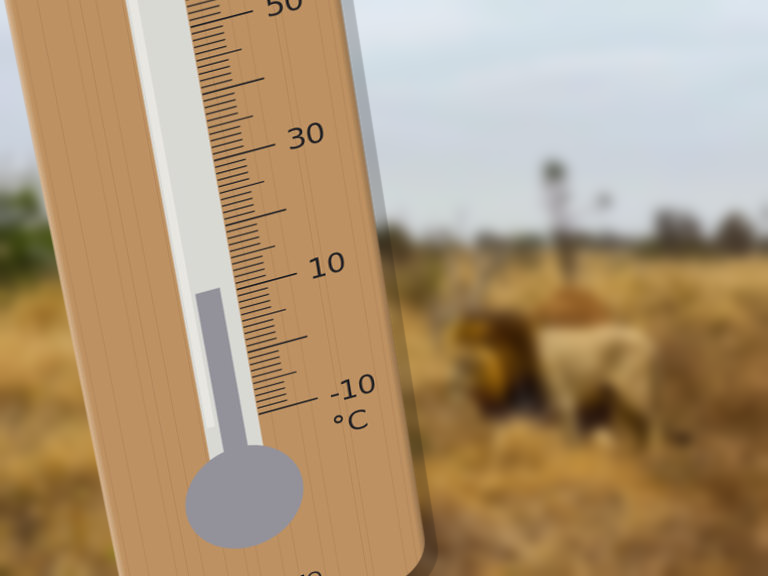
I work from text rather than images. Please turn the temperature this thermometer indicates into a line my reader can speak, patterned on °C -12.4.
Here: °C 11
